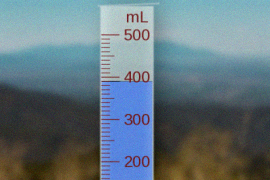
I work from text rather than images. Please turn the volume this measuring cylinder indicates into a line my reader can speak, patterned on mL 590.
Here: mL 390
